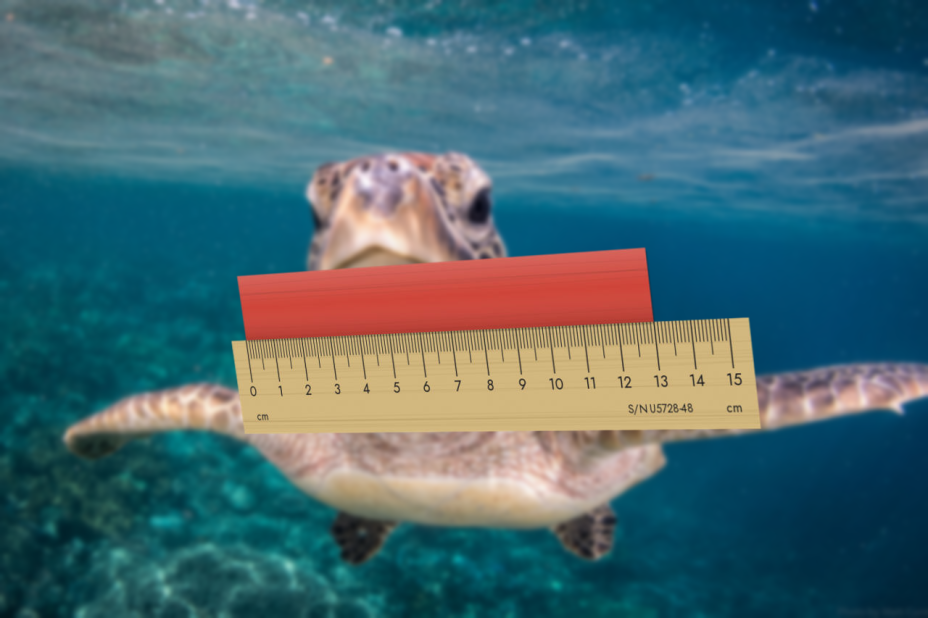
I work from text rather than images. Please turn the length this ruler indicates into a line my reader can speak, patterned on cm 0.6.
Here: cm 13
